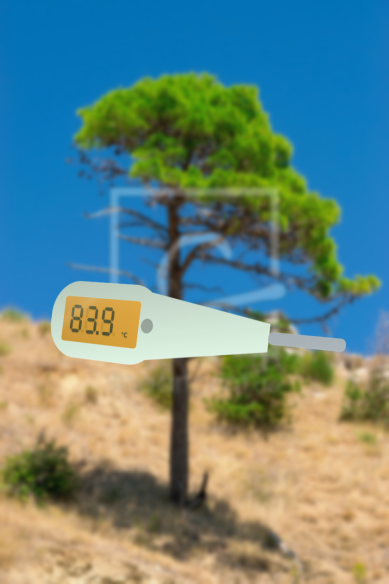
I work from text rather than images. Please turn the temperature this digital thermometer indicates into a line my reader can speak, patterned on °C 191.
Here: °C 83.9
